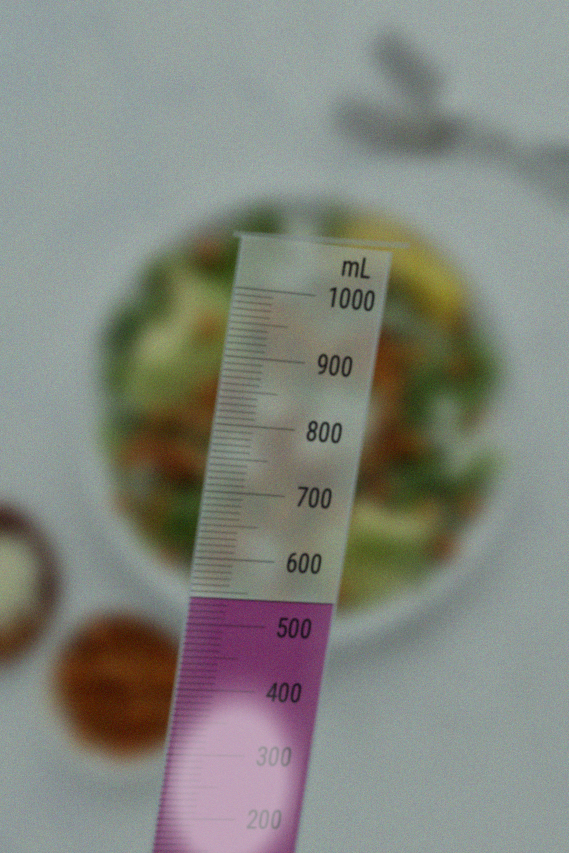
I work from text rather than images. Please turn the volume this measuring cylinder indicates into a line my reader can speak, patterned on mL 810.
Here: mL 540
